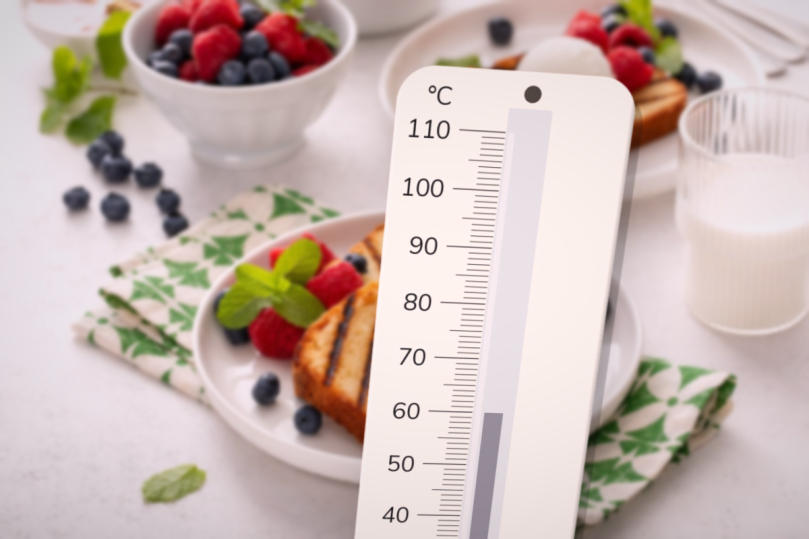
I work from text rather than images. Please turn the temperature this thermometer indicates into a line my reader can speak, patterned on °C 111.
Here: °C 60
